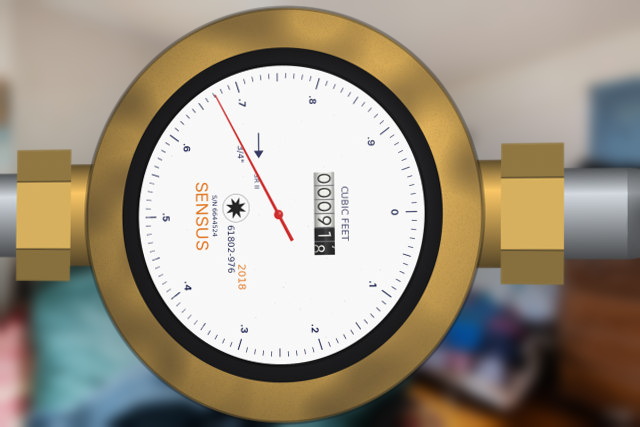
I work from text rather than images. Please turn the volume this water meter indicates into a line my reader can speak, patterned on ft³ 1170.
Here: ft³ 917.67
